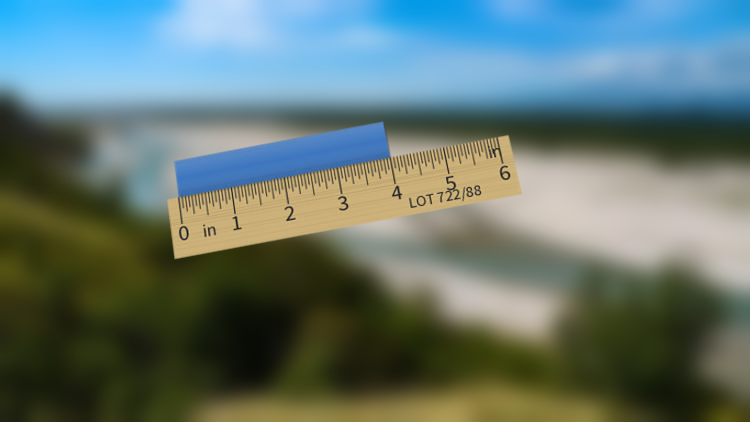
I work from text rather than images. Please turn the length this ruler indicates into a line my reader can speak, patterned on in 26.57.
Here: in 4
